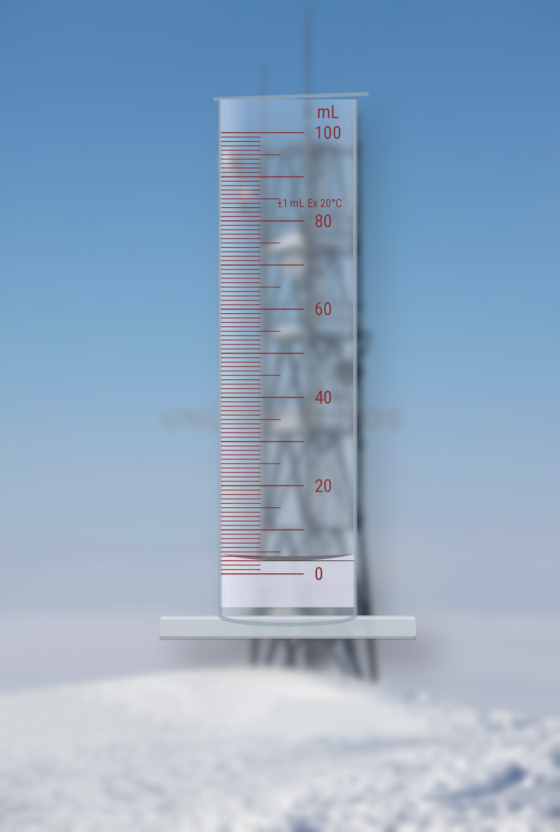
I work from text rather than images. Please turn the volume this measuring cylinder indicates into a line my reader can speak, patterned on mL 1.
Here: mL 3
